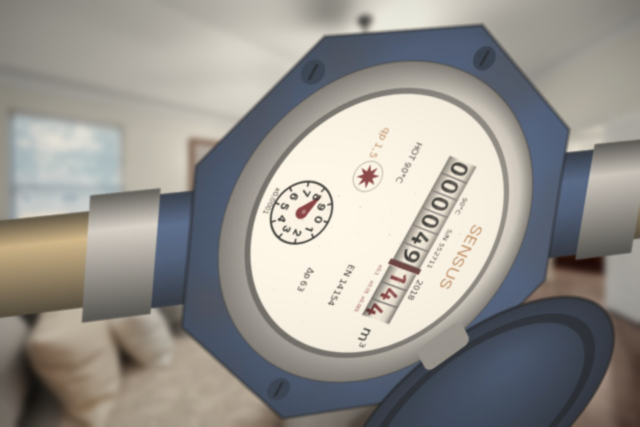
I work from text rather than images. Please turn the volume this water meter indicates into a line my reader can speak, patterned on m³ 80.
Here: m³ 49.1438
